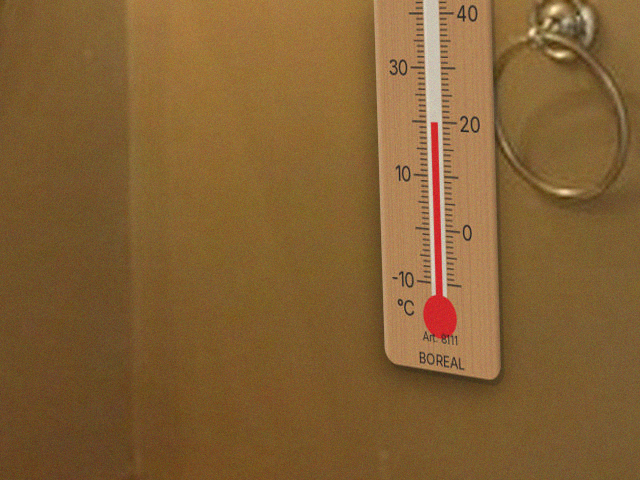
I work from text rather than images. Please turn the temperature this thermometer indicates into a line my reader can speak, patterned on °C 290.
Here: °C 20
